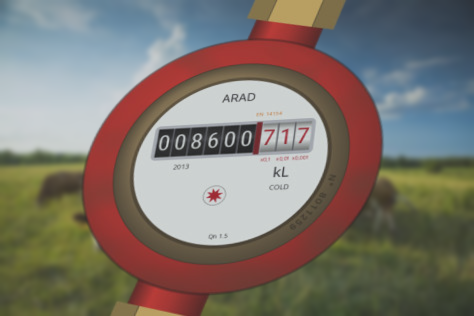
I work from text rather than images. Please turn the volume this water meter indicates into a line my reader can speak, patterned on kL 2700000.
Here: kL 8600.717
